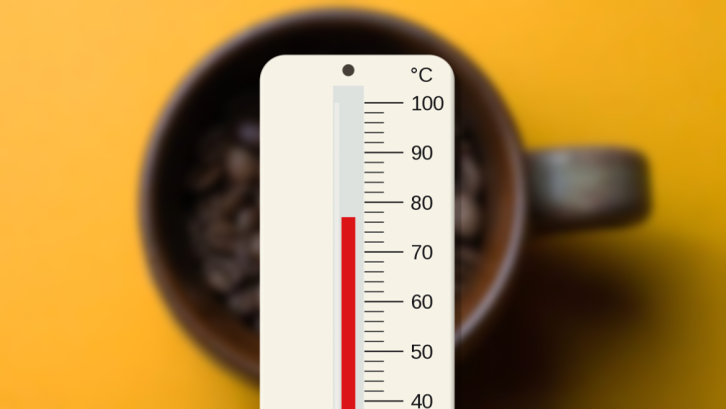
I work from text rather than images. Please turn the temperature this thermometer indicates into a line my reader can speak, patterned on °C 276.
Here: °C 77
